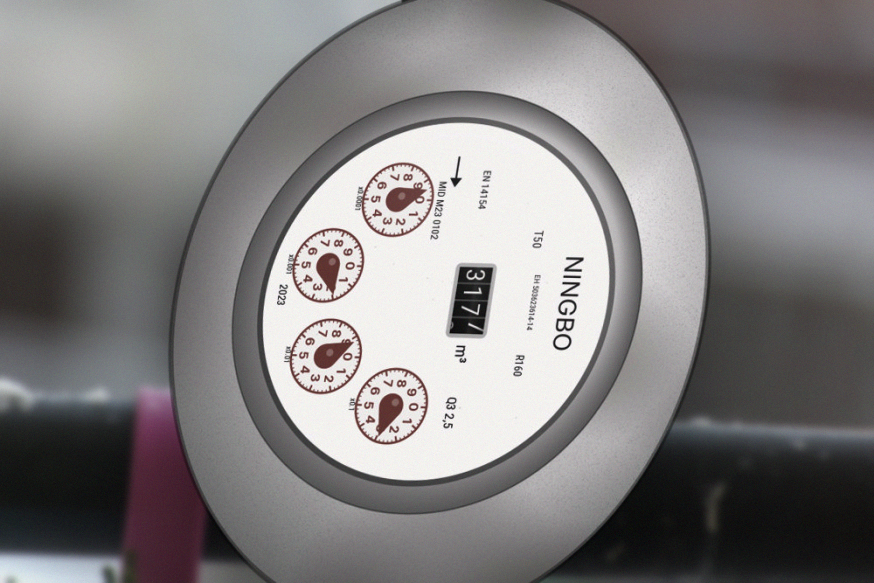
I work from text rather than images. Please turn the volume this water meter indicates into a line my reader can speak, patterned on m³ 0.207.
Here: m³ 3177.2919
